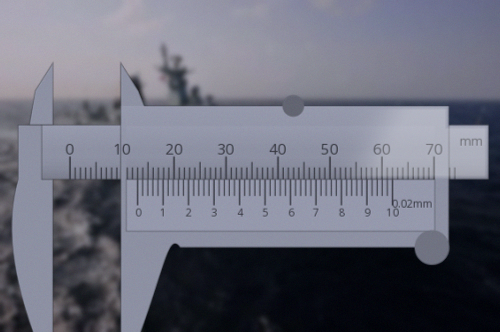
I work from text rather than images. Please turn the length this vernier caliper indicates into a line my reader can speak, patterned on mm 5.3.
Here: mm 13.0
